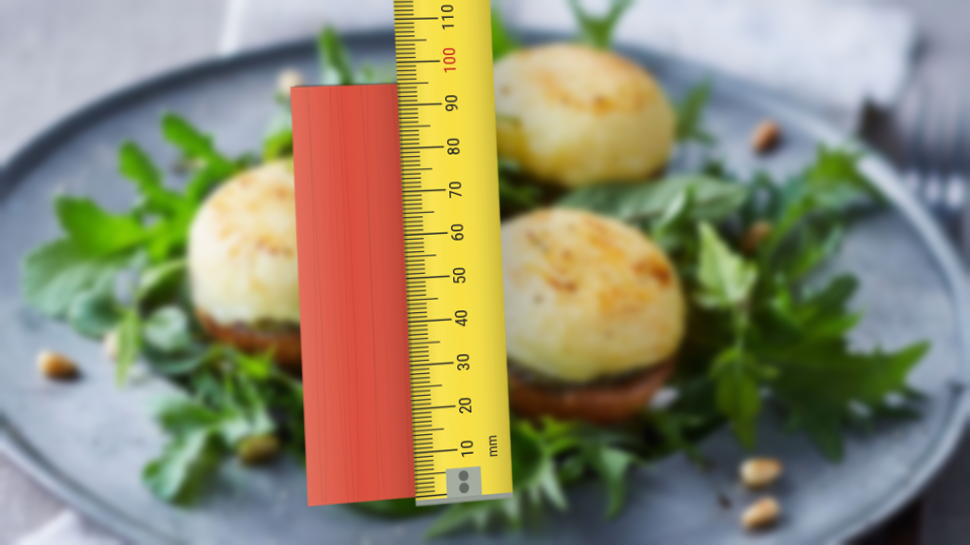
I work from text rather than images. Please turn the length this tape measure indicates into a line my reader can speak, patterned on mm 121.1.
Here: mm 95
